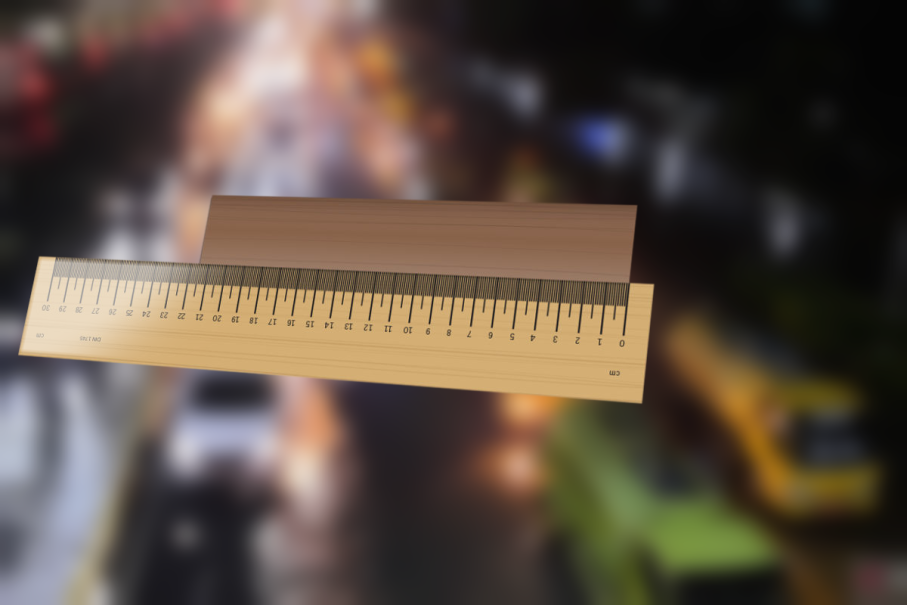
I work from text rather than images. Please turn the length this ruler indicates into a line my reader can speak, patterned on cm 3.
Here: cm 21.5
